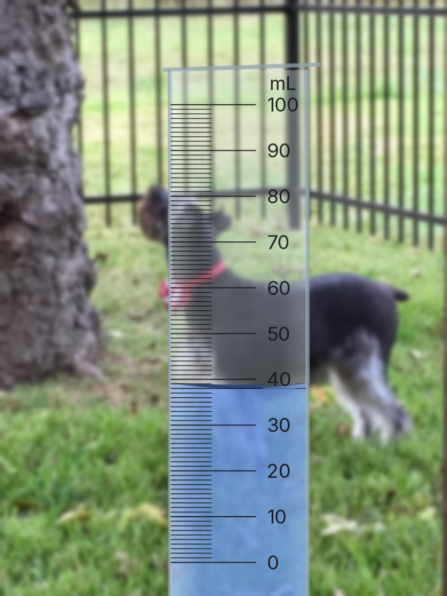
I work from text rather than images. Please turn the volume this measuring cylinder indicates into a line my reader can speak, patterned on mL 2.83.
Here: mL 38
